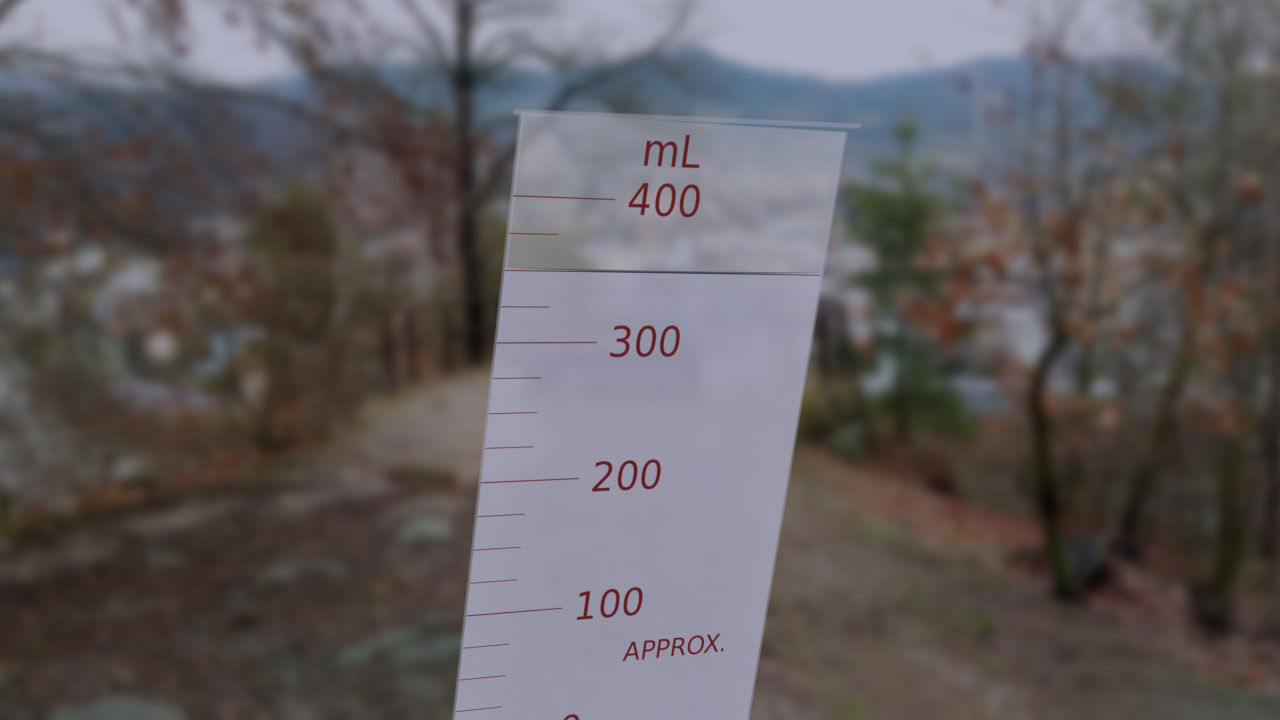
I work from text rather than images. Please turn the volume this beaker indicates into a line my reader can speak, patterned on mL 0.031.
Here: mL 350
